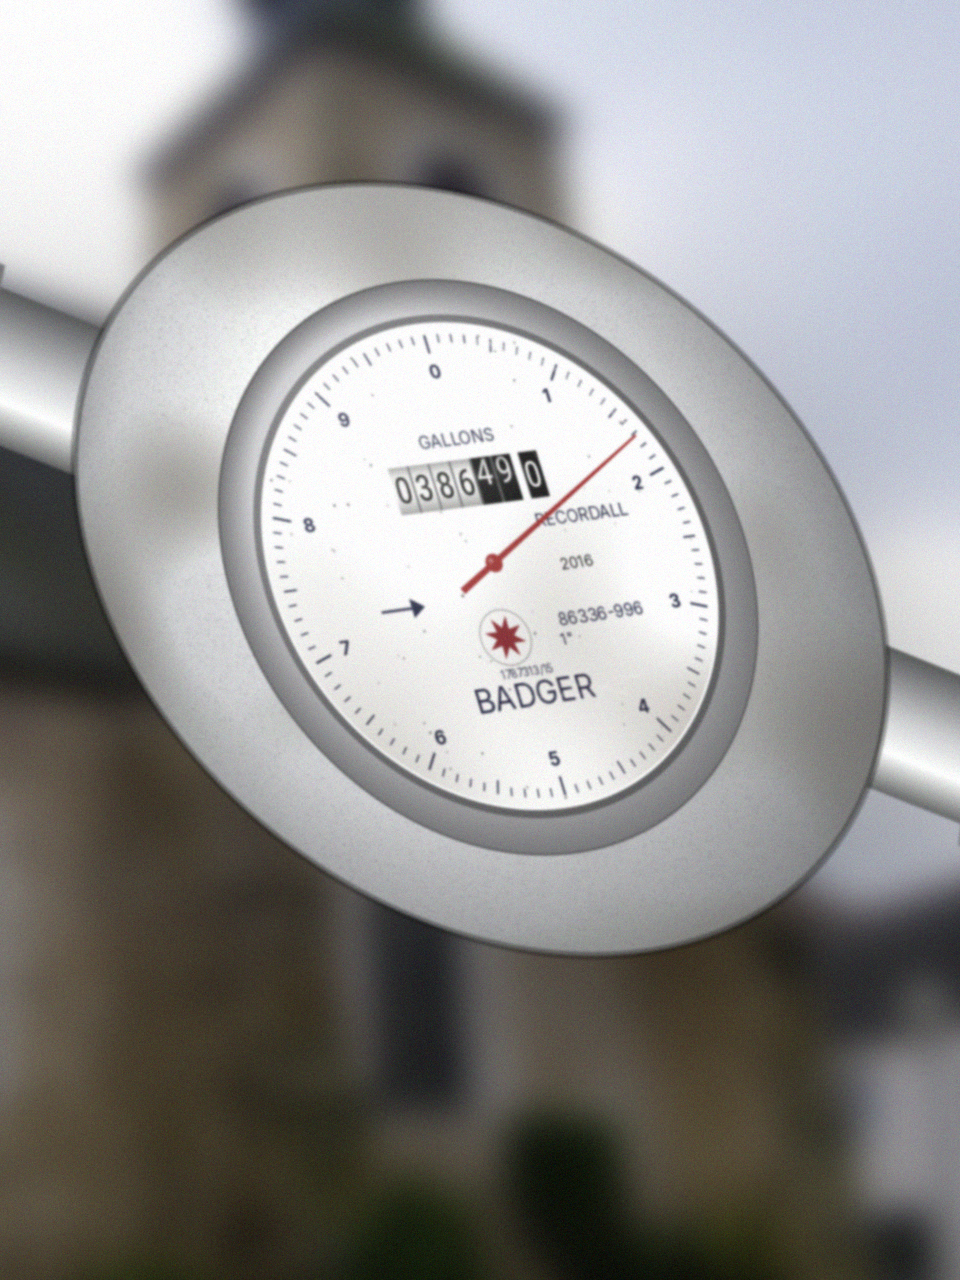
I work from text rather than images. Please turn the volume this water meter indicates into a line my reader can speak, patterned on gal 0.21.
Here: gal 386491.7
